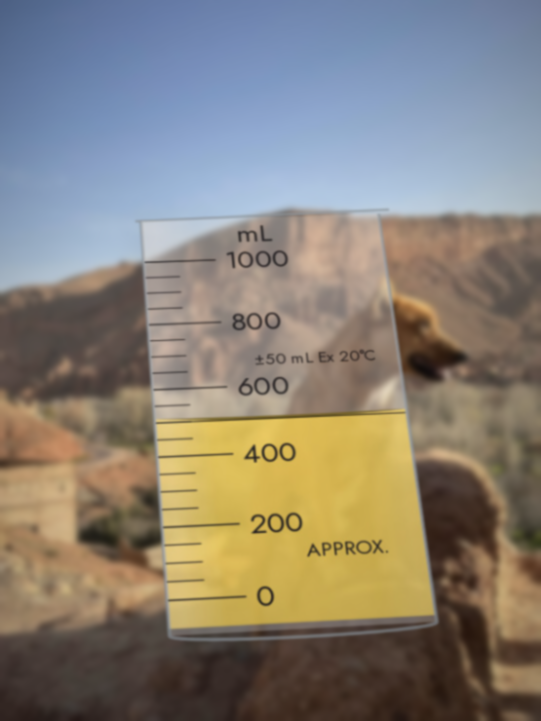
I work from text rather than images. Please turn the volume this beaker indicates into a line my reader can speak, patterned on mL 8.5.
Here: mL 500
